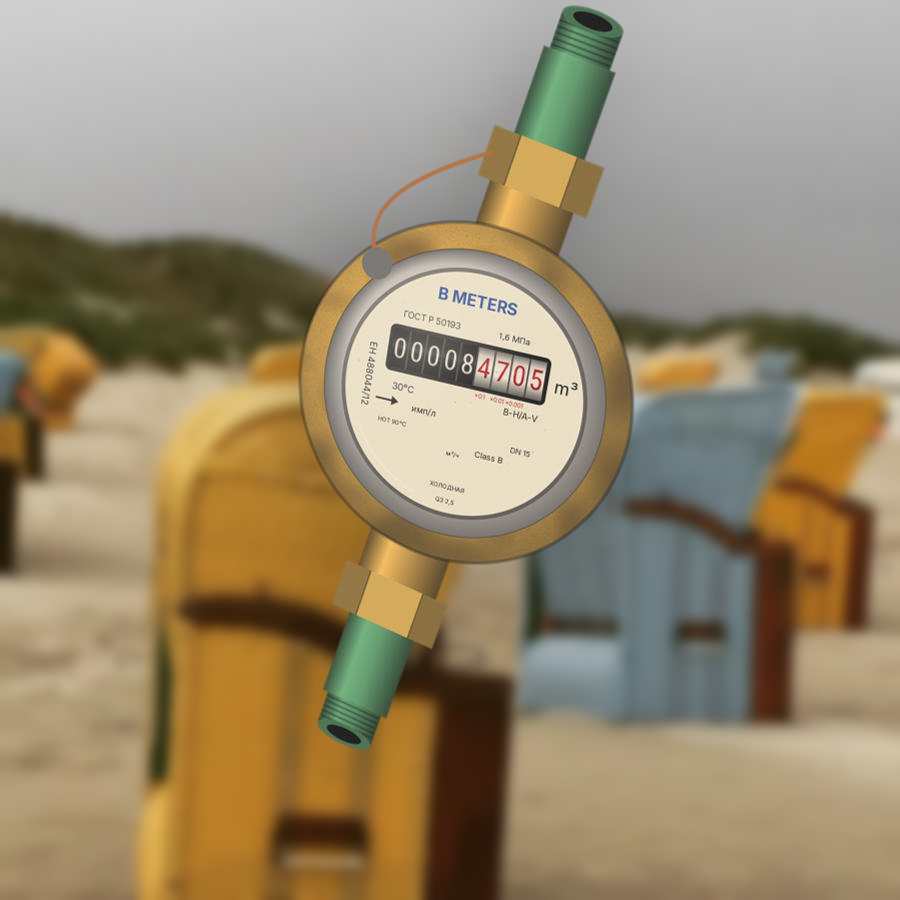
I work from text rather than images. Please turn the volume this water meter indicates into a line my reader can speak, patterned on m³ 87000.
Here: m³ 8.4705
